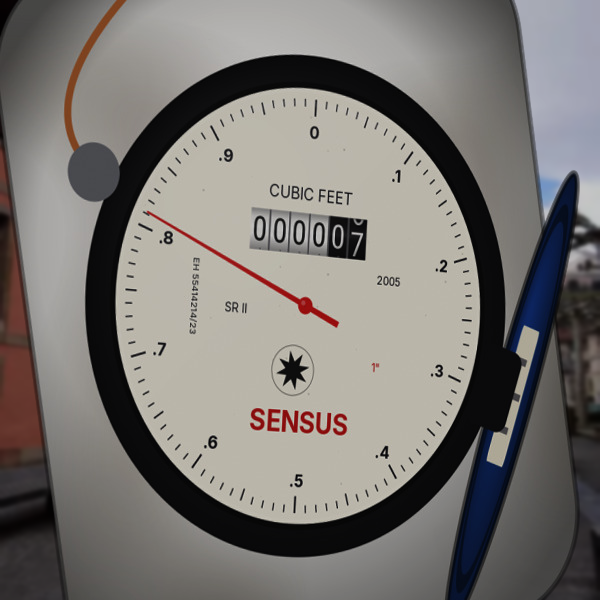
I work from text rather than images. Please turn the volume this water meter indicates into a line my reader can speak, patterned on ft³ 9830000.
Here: ft³ 6.81
